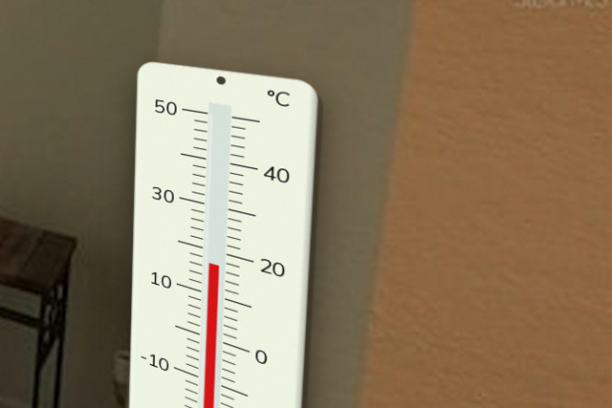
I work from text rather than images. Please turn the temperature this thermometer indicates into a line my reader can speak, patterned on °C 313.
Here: °C 17
